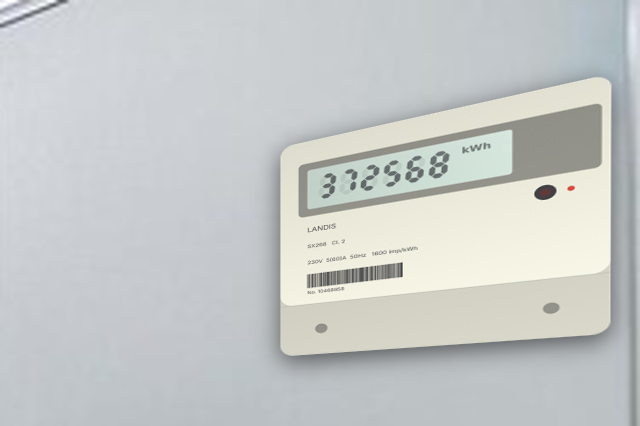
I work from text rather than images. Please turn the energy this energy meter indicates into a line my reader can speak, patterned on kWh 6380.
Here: kWh 372568
